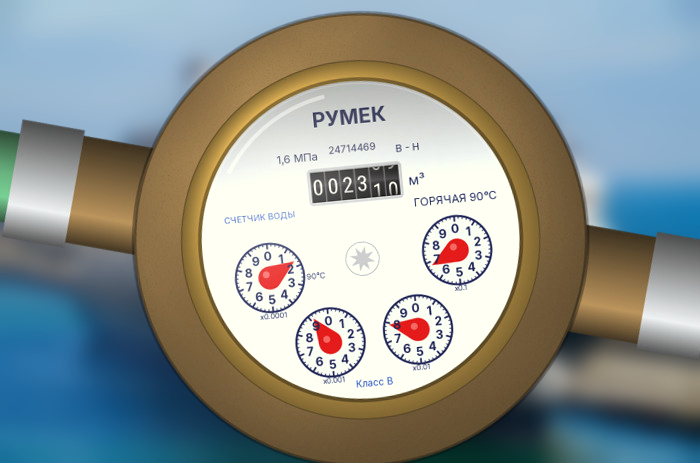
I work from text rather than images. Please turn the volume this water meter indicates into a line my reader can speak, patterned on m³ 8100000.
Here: m³ 2309.6791
